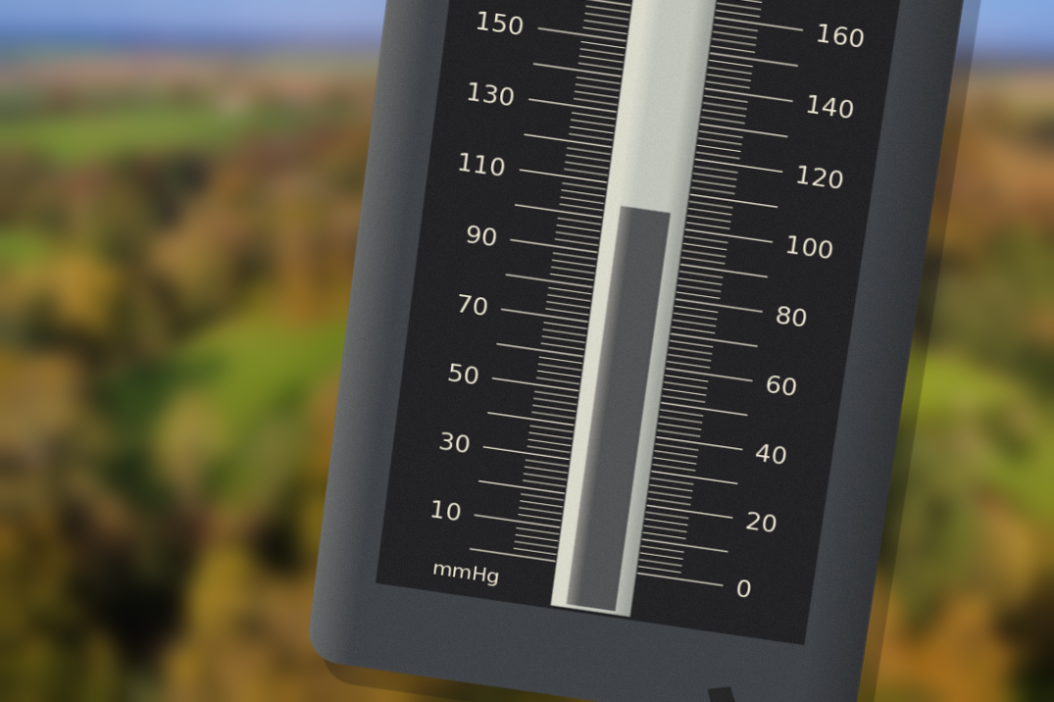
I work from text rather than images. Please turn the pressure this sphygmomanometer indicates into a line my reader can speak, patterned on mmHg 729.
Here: mmHg 104
